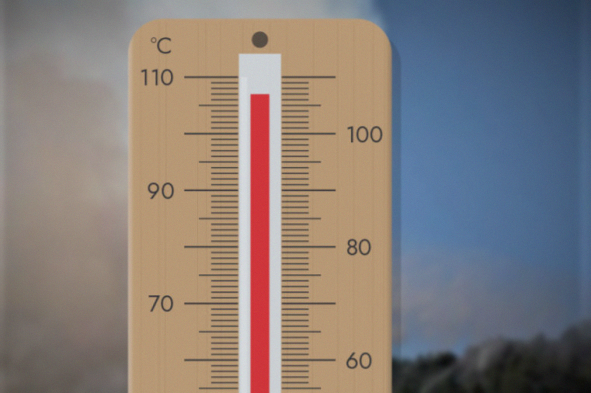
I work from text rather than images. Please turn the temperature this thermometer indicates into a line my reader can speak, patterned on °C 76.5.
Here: °C 107
